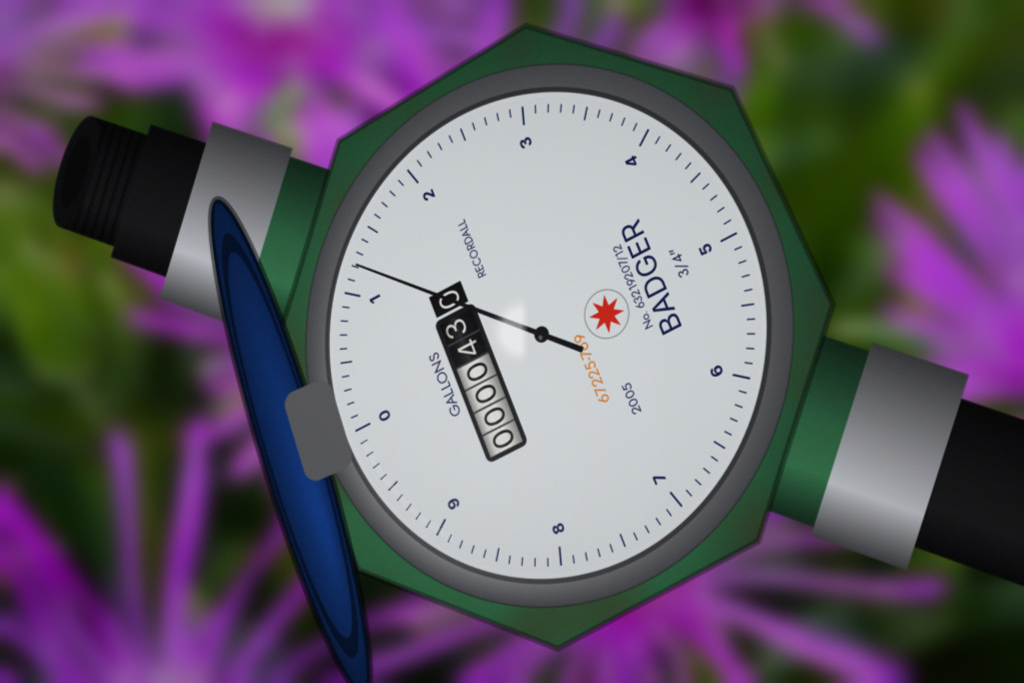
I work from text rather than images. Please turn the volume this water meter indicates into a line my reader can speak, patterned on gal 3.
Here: gal 431.2
